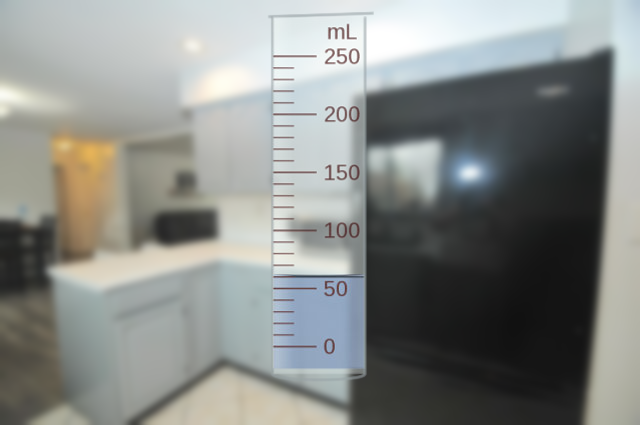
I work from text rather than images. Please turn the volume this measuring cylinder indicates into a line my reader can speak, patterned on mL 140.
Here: mL 60
